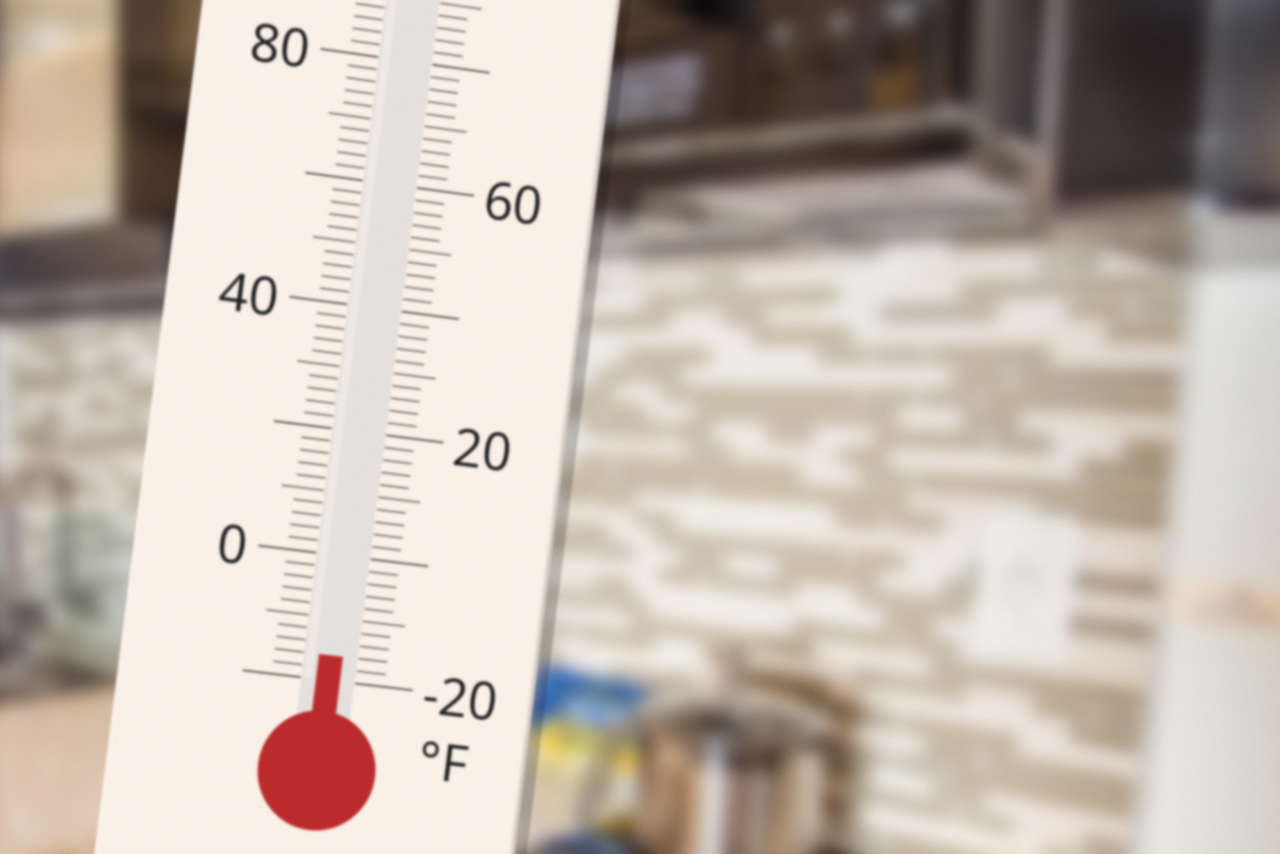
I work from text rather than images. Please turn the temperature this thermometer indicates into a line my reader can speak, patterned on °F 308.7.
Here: °F -16
